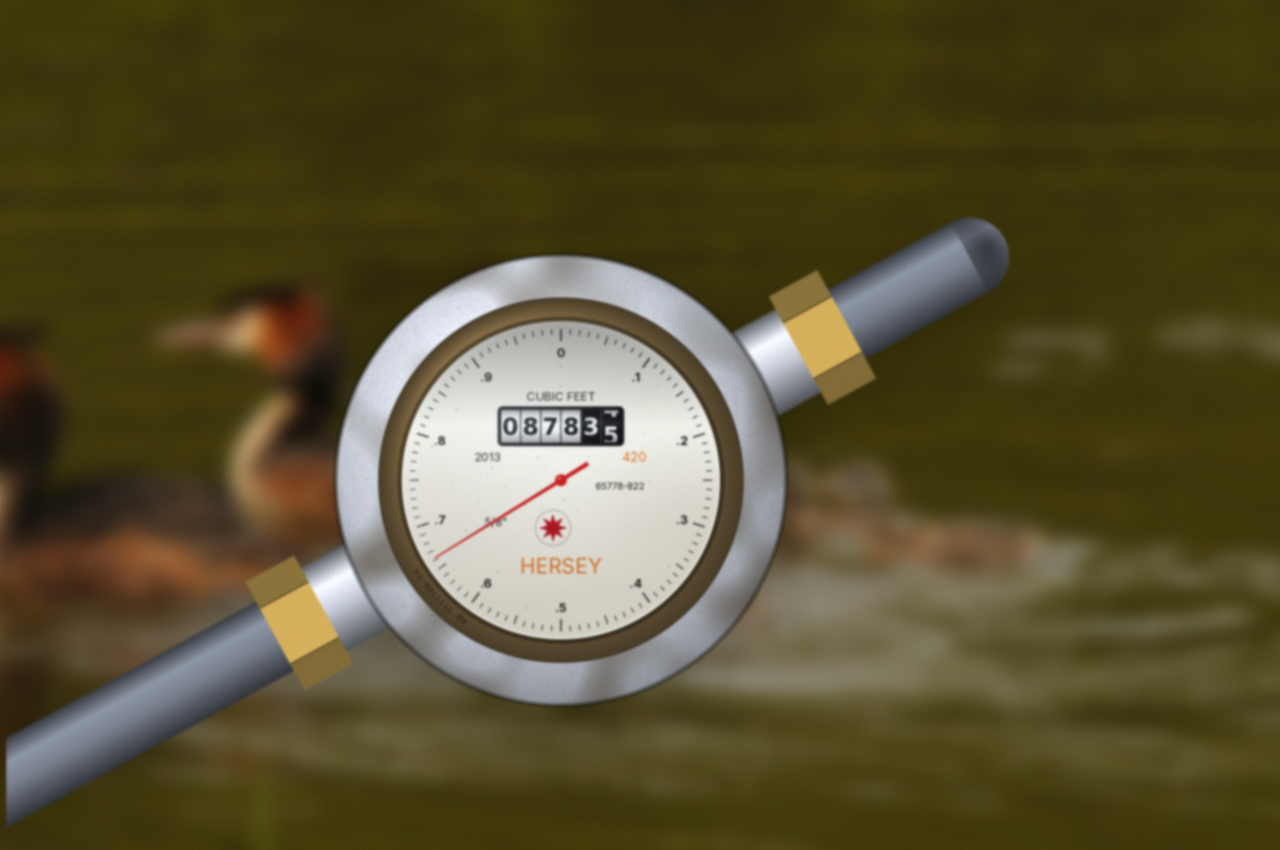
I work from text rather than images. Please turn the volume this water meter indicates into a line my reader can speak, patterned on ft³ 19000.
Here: ft³ 87834.66
